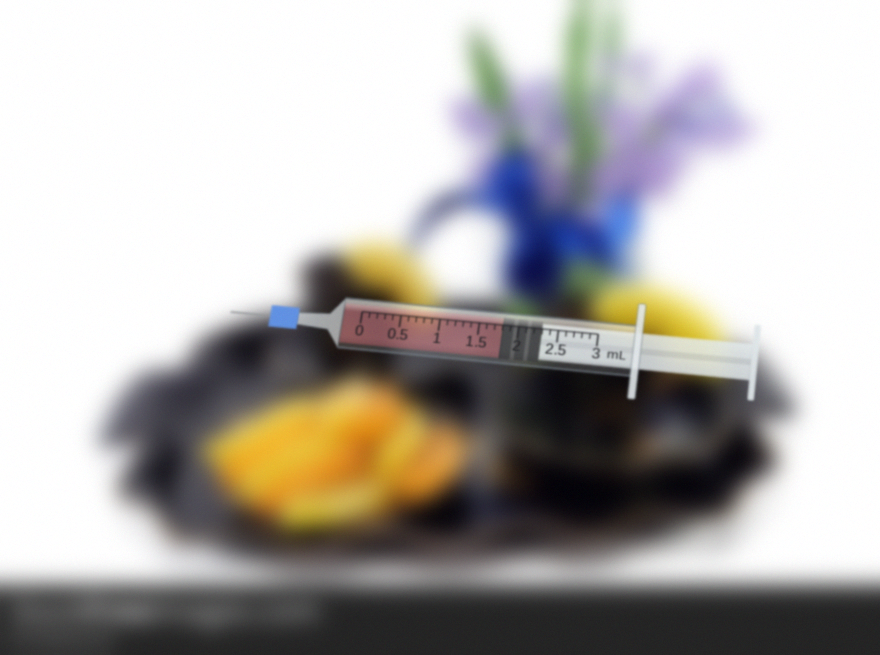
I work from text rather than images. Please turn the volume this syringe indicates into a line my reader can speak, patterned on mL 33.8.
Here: mL 1.8
